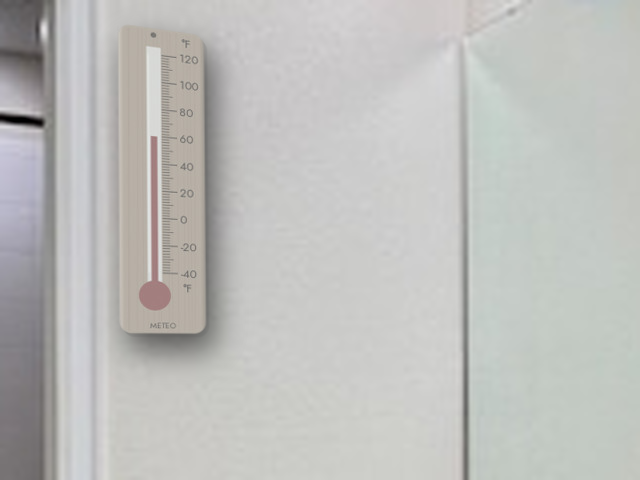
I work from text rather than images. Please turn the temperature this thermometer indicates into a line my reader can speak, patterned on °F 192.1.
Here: °F 60
